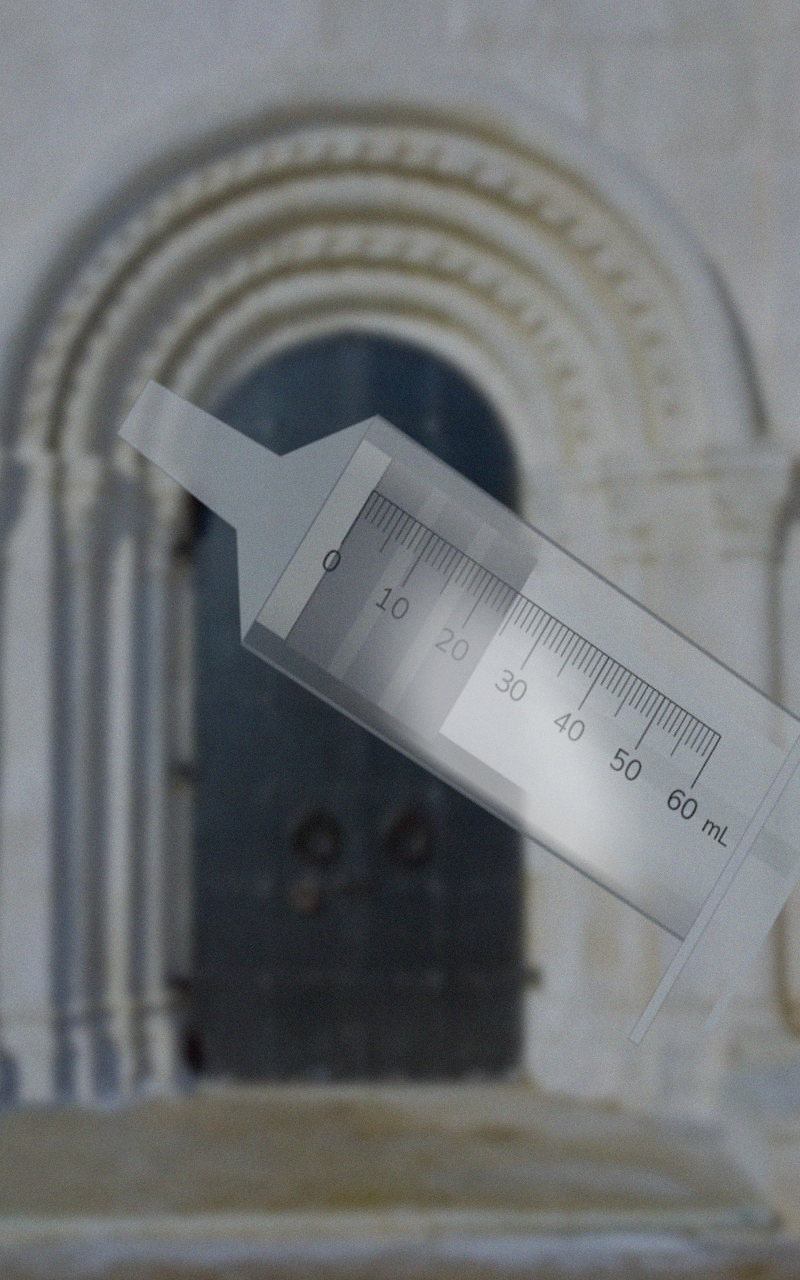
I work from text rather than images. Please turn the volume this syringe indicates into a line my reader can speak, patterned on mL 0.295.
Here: mL 0
